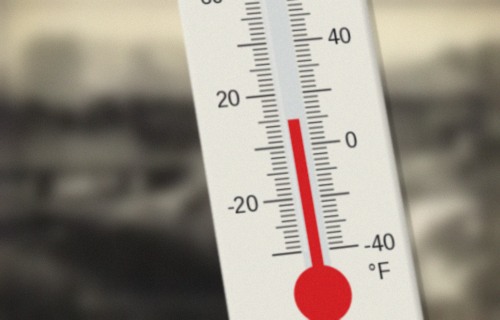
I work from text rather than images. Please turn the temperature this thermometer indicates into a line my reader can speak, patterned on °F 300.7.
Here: °F 10
